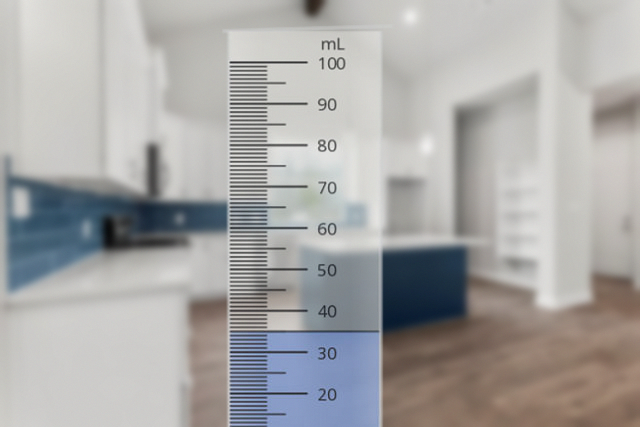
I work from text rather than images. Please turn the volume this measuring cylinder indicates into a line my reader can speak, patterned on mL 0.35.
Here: mL 35
